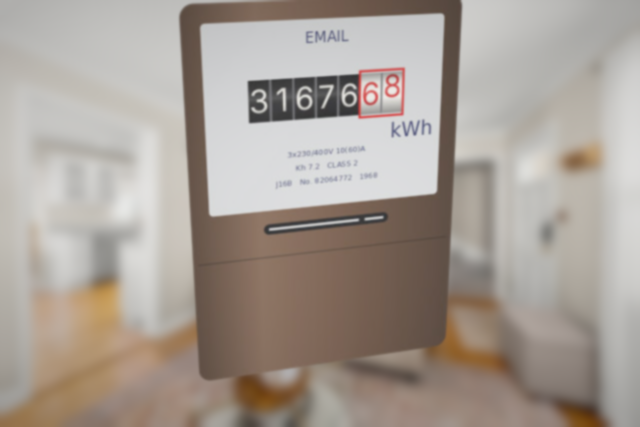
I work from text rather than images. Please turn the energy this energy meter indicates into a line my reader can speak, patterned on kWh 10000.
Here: kWh 31676.68
